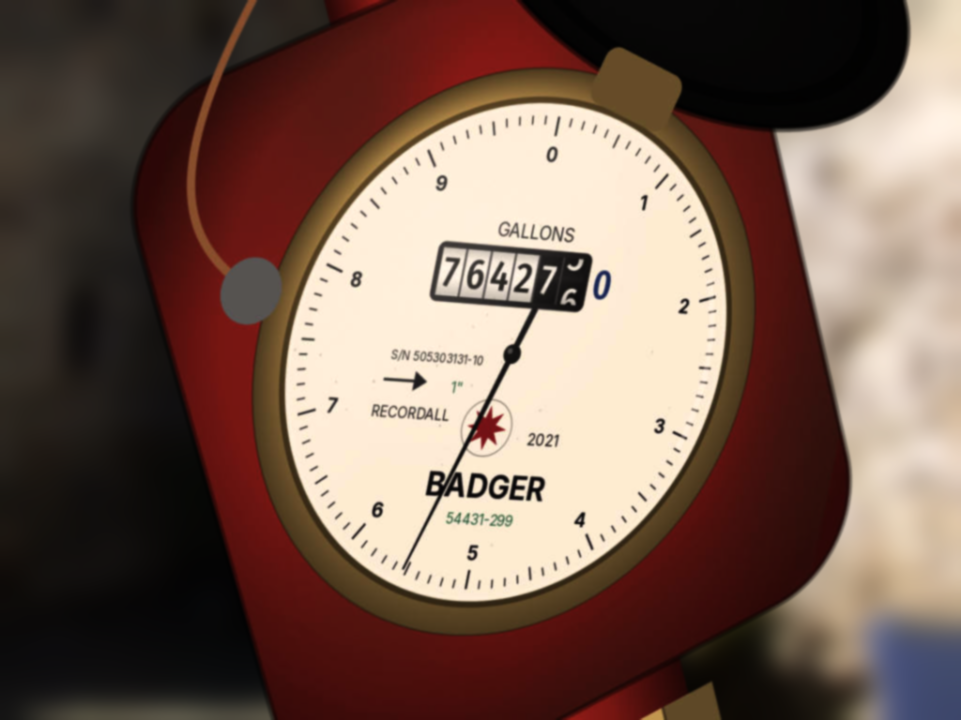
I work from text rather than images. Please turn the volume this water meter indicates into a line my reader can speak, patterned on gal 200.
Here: gal 7642755.5
